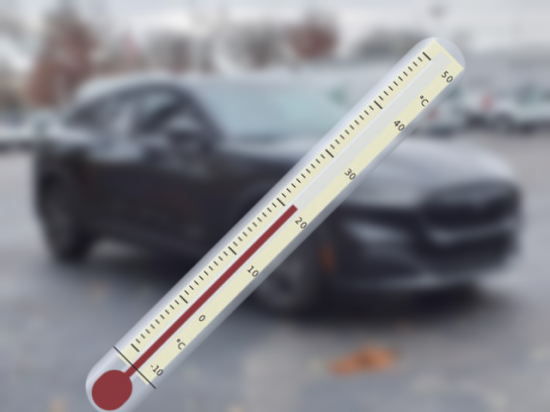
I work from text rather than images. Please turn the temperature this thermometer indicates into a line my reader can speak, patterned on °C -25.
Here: °C 21
